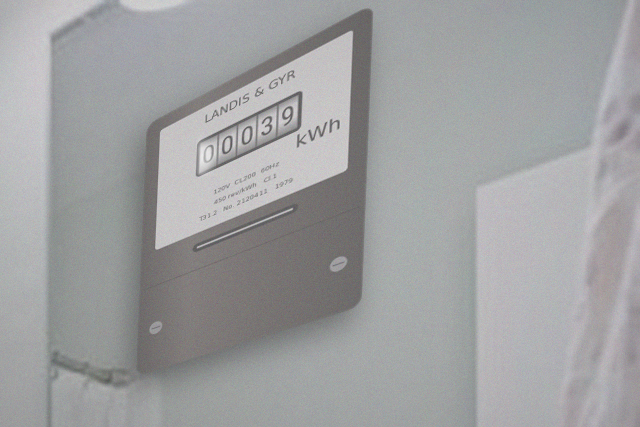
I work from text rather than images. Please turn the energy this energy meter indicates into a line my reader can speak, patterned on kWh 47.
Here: kWh 39
